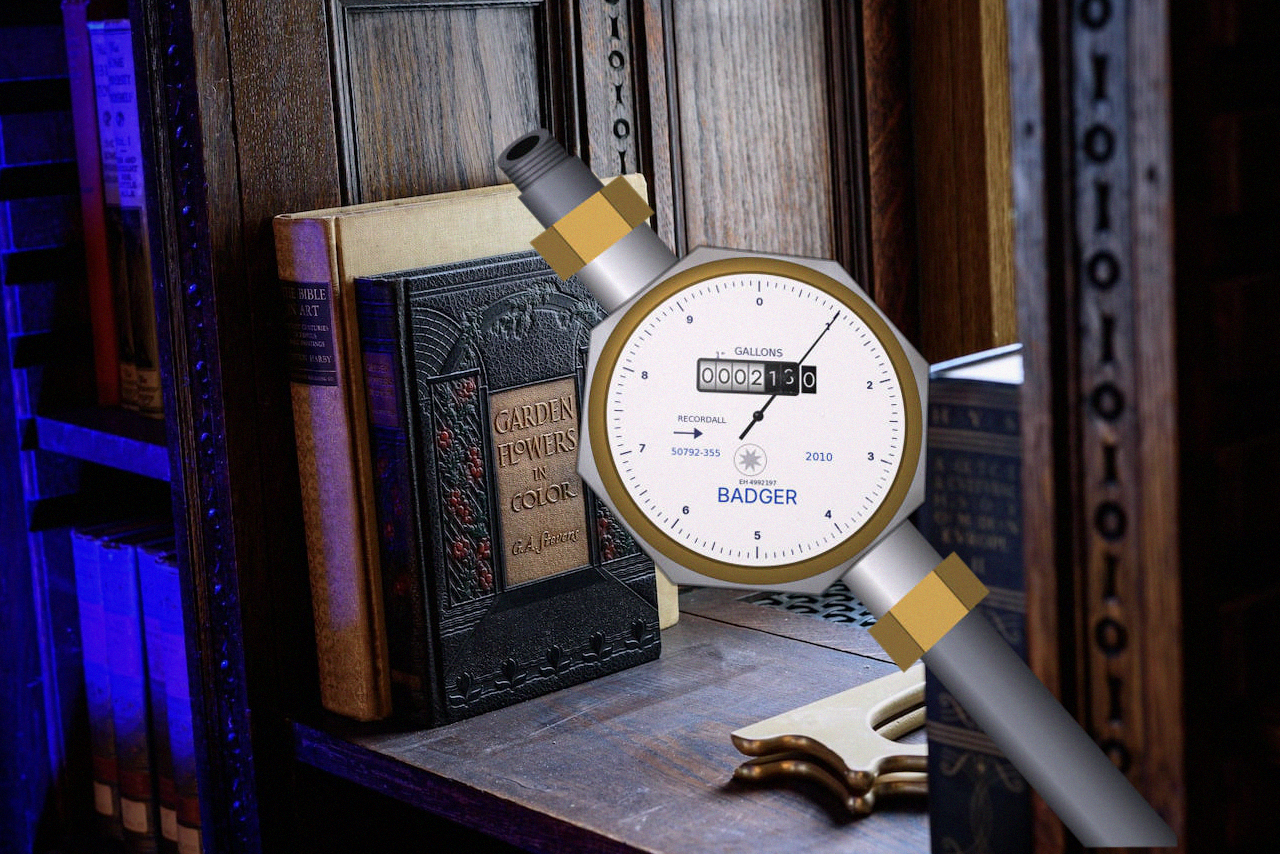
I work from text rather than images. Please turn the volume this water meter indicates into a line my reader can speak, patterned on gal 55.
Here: gal 2131.0
